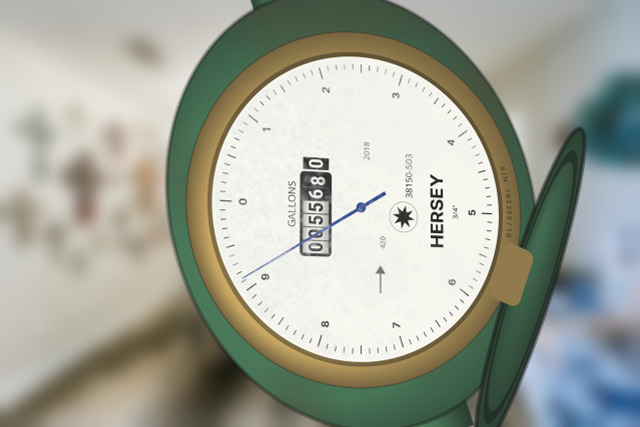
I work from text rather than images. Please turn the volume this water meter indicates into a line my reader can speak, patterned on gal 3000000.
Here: gal 55679.1
